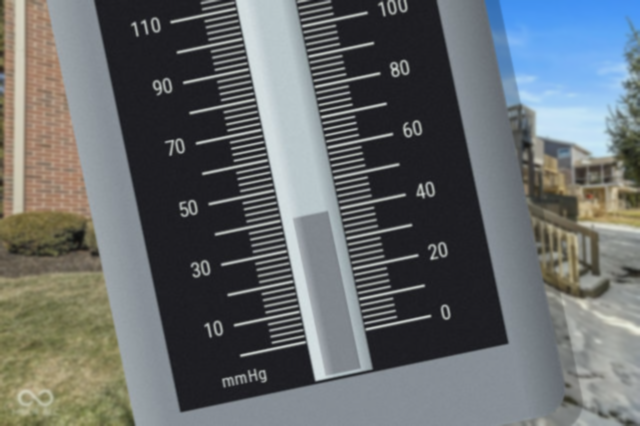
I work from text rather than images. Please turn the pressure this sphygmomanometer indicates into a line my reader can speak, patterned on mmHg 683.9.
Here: mmHg 40
